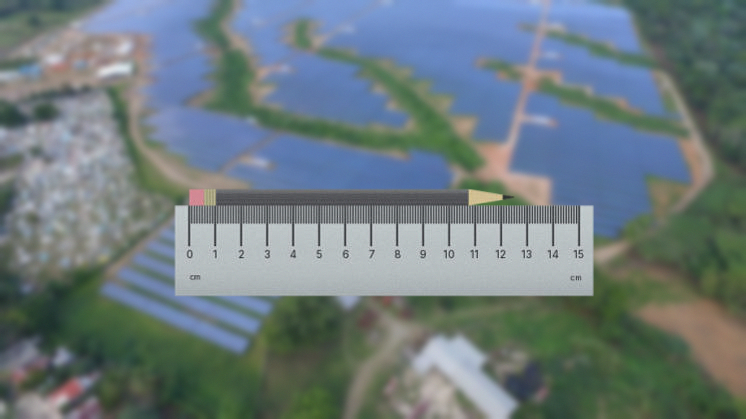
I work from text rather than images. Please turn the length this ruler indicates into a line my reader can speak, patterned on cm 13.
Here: cm 12.5
